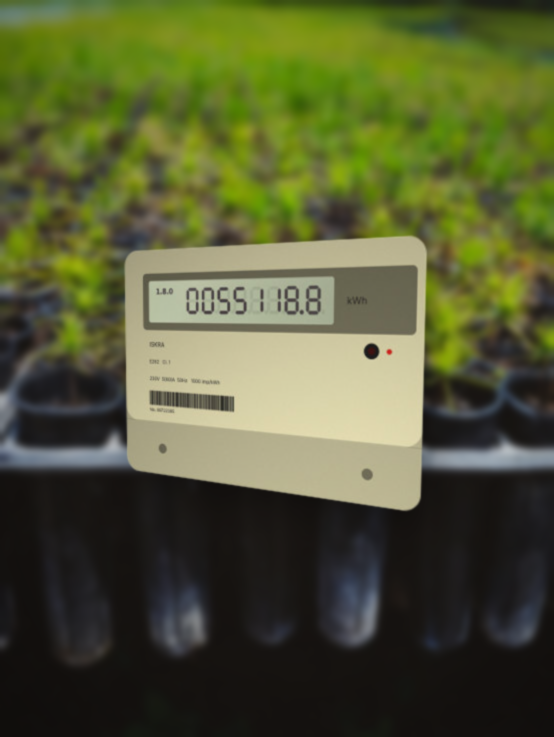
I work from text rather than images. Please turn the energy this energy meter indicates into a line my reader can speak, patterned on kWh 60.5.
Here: kWh 55118.8
